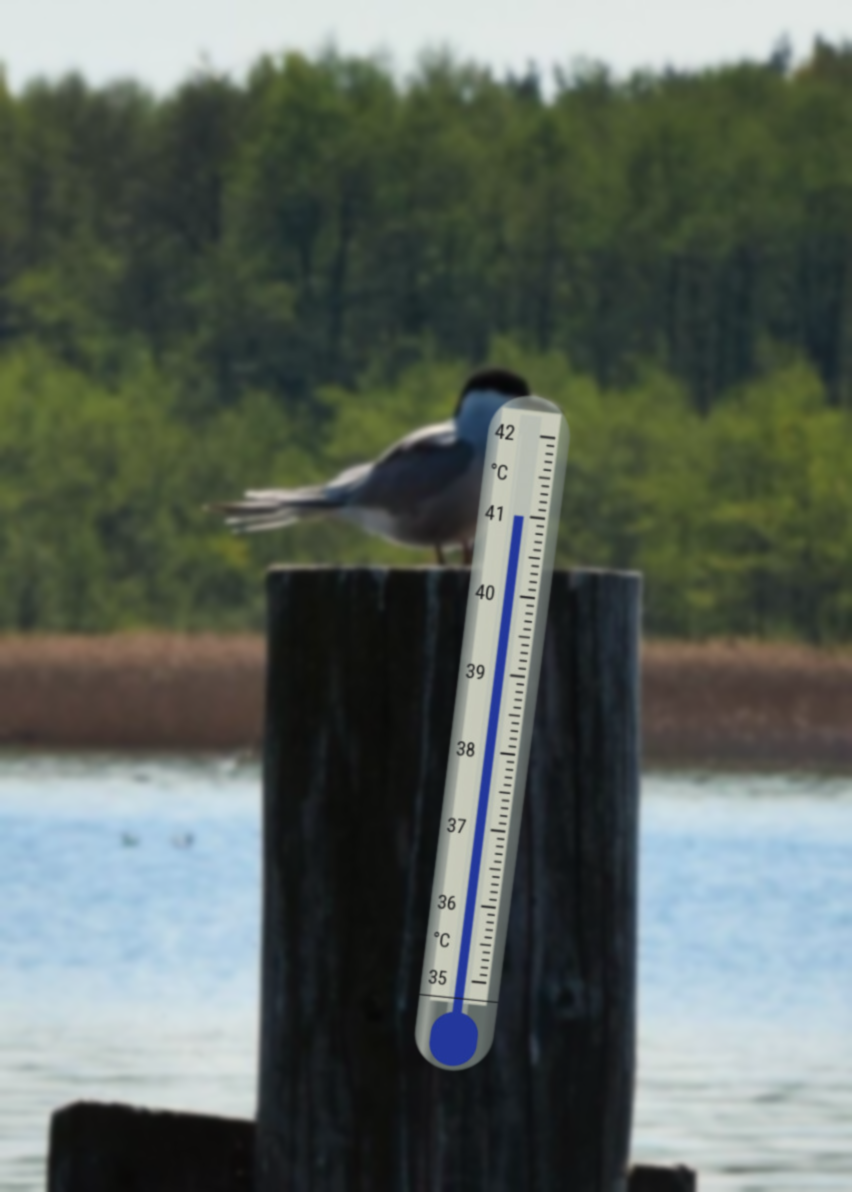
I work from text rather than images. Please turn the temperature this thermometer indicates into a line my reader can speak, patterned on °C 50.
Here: °C 41
